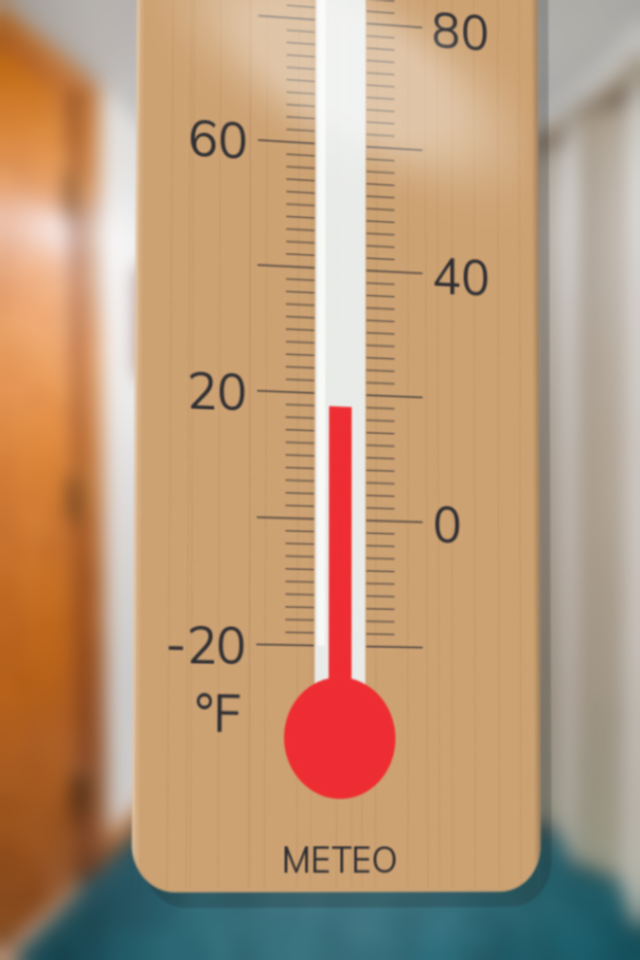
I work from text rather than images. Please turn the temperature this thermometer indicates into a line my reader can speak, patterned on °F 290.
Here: °F 18
